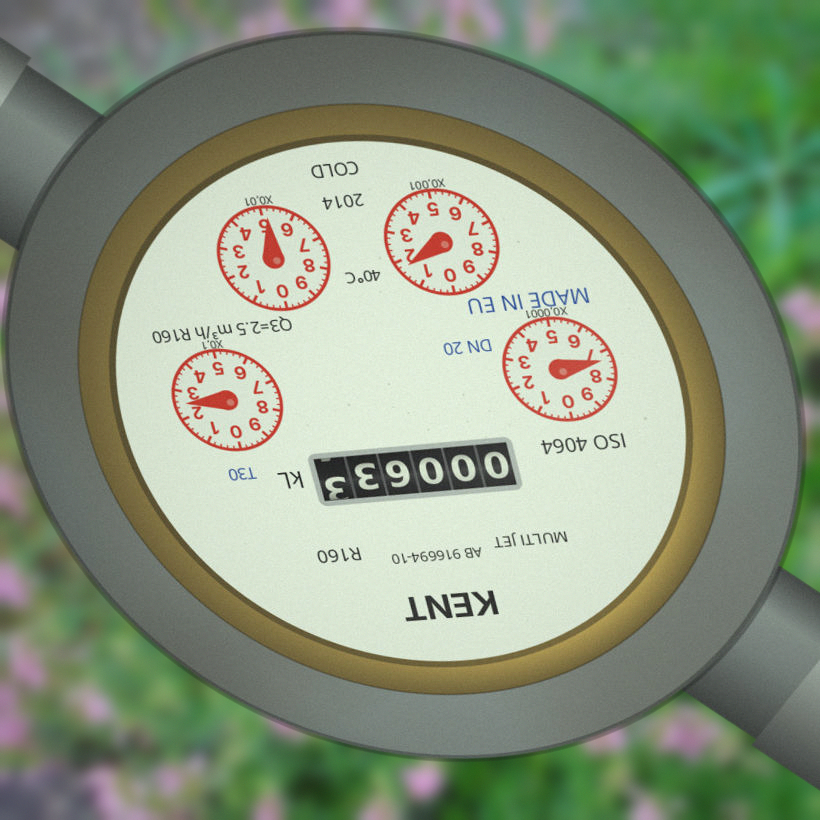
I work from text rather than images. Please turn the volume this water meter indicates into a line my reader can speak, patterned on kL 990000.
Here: kL 633.2517
